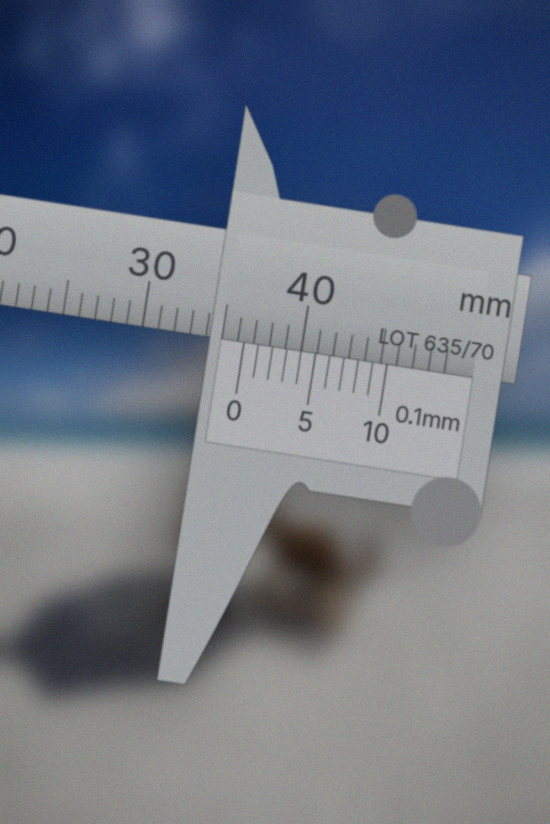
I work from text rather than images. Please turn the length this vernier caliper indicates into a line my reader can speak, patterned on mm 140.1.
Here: mm 36.4
